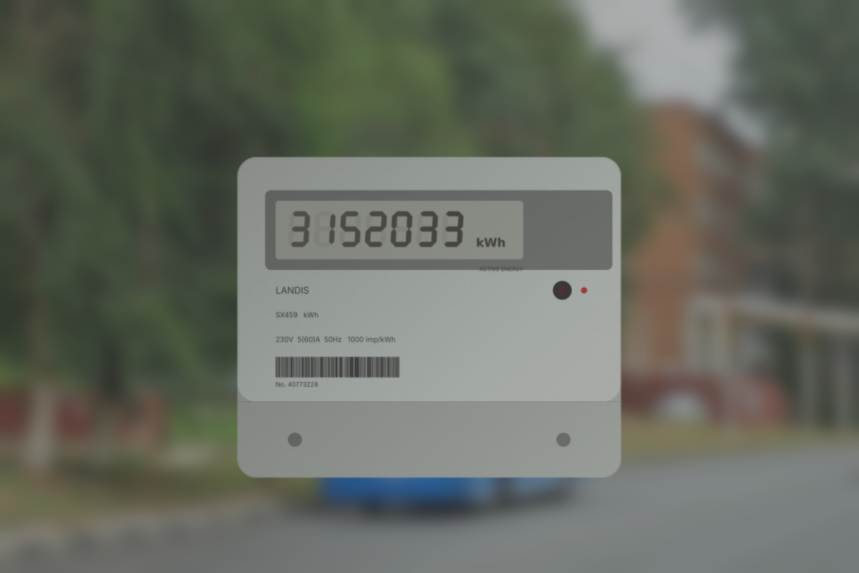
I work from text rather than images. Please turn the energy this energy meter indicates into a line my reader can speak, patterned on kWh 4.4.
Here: kWh 3152033
